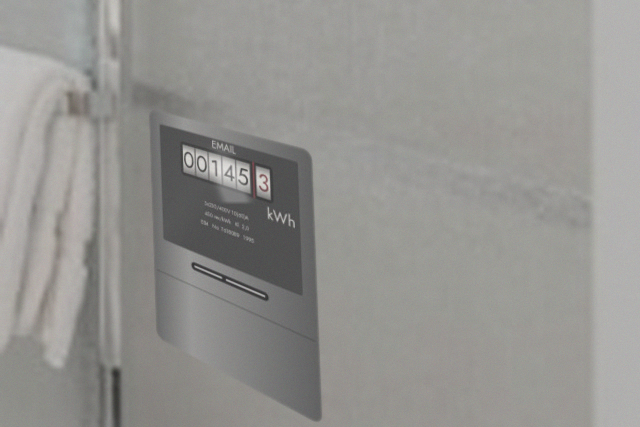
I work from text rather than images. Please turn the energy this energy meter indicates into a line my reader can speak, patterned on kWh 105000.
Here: kWh 145.3
